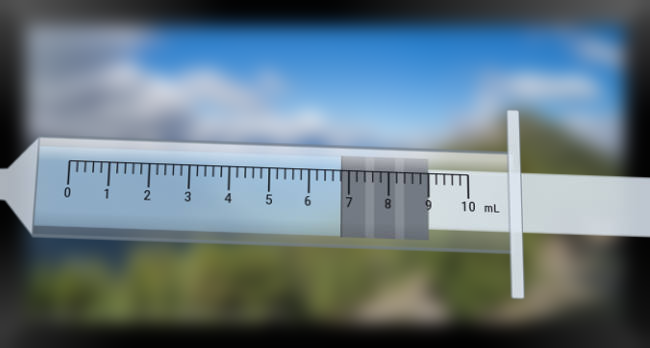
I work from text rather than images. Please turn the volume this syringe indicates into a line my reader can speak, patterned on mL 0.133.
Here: mL 6.8
